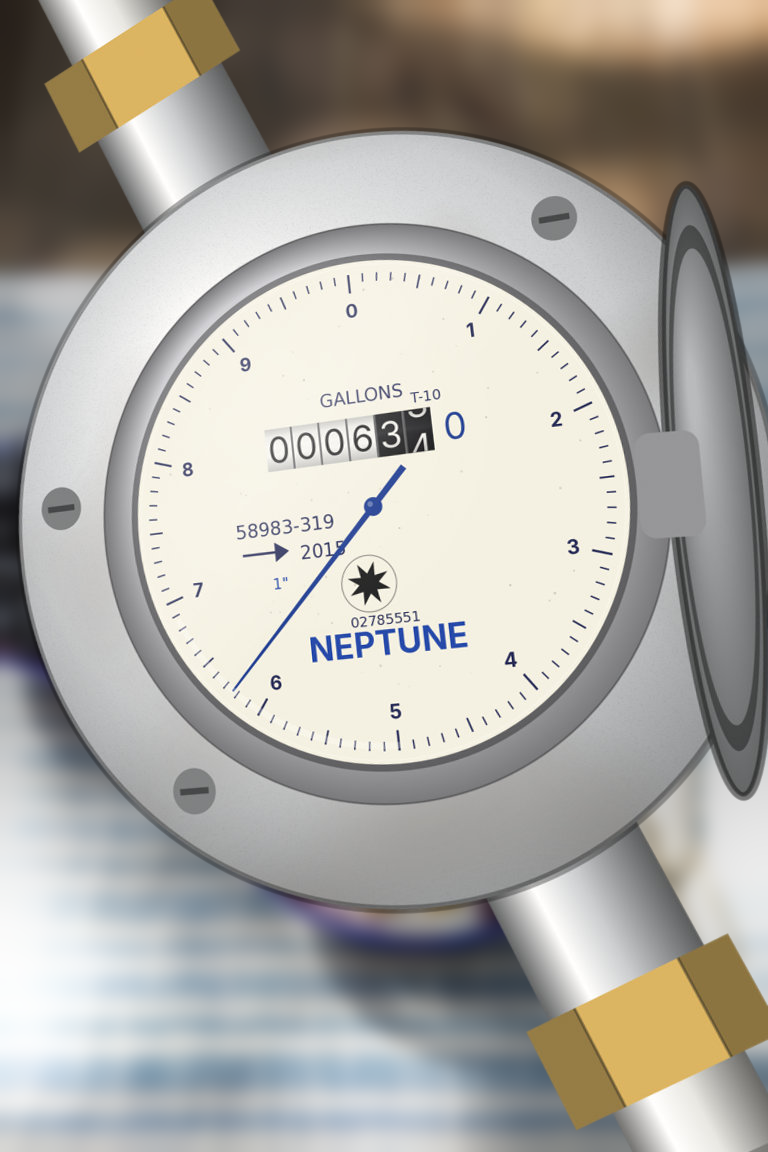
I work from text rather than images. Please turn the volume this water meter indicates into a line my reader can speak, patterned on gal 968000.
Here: gal 6336.2
